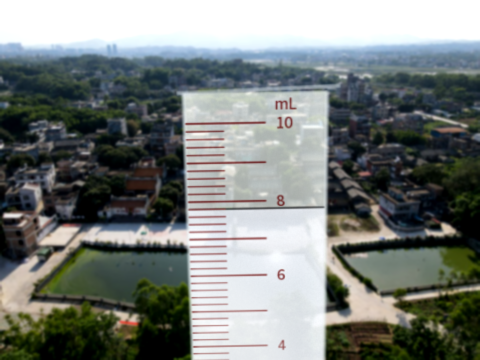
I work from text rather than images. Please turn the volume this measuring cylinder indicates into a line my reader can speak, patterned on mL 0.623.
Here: mL 7.8
